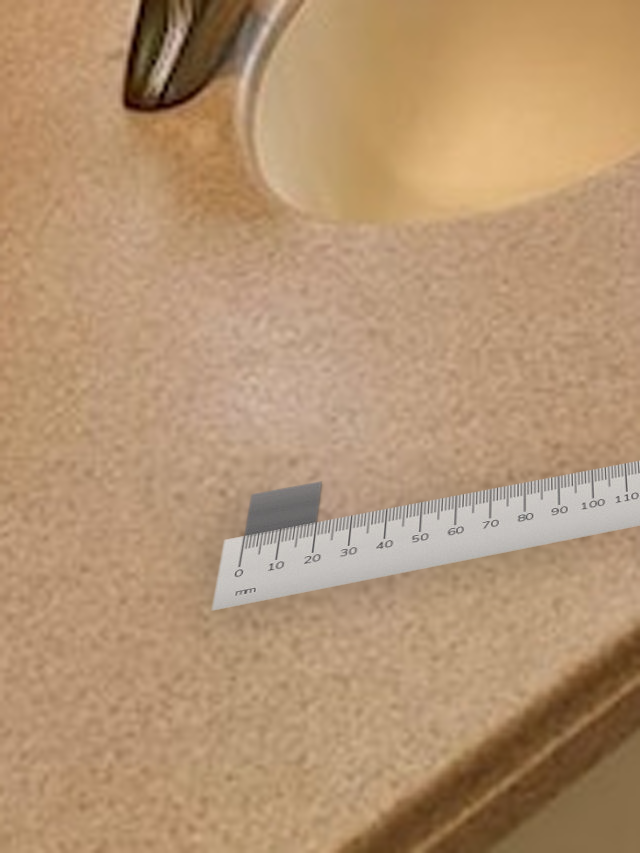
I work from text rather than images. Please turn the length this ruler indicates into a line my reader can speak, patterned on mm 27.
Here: mm 20
